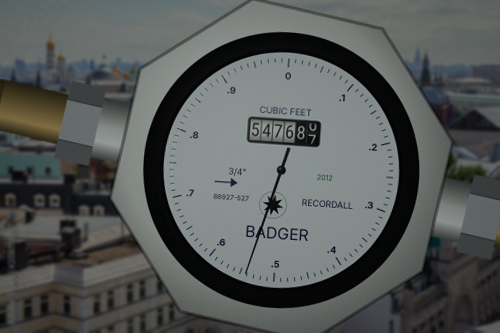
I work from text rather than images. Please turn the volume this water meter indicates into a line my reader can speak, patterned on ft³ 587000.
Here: ft³ 547686.54
